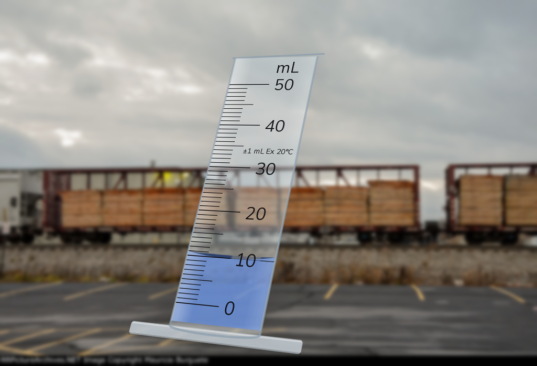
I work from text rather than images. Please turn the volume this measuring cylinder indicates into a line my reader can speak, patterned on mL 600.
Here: mL 10
